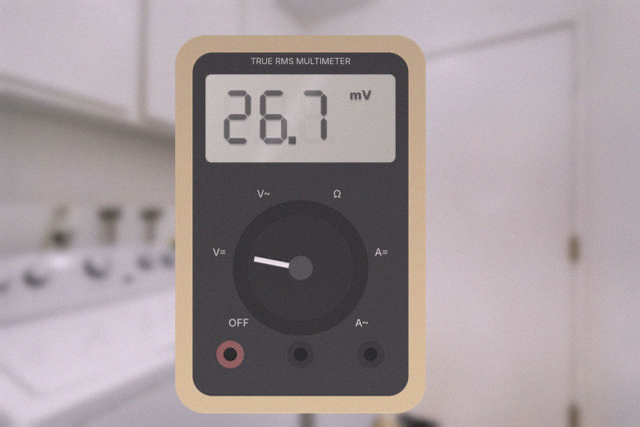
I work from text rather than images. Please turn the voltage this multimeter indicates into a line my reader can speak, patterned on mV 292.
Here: mV 26.7
